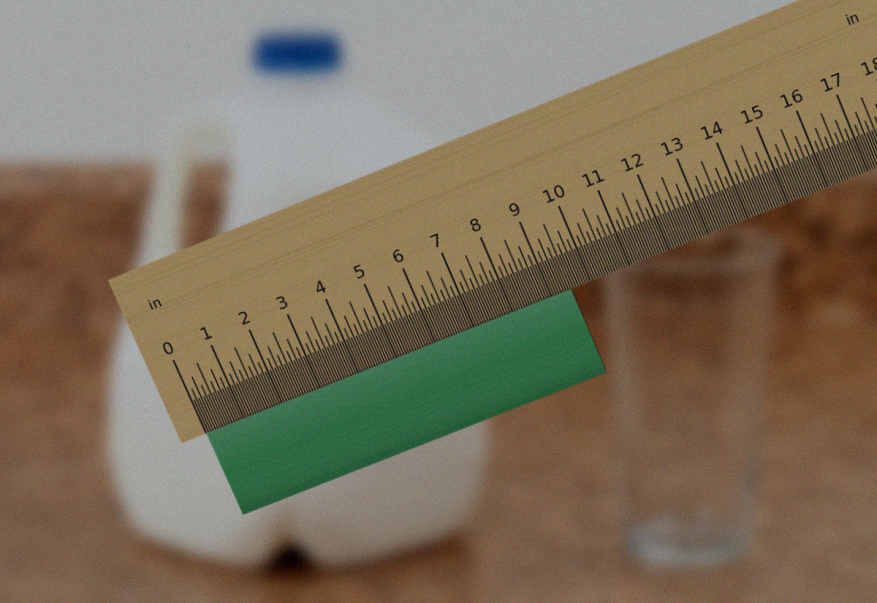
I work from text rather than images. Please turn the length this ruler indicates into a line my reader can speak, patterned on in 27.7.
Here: in 9.5
